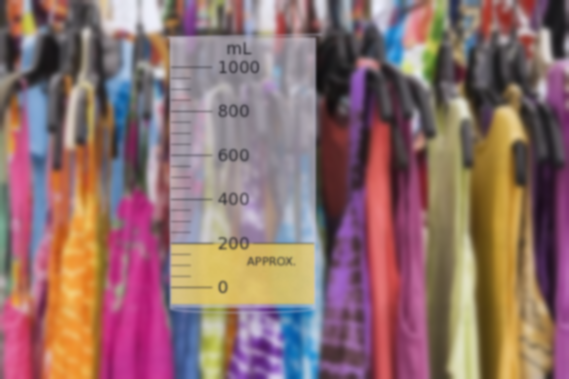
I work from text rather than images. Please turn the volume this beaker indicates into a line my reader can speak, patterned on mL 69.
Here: mL 200
